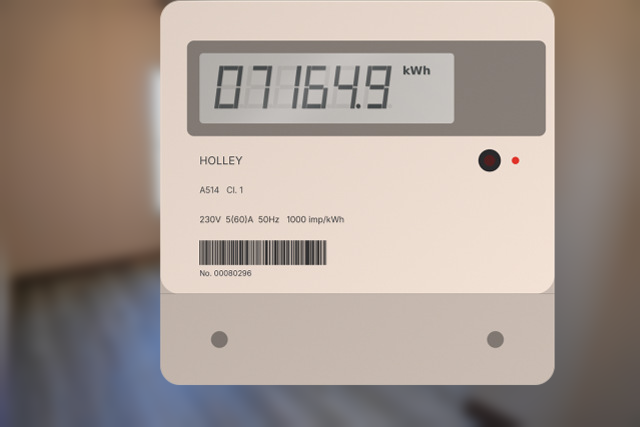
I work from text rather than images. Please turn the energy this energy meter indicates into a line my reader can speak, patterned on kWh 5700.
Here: kWh 7164.9
